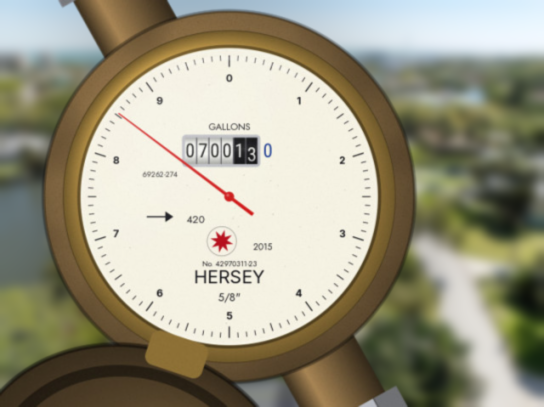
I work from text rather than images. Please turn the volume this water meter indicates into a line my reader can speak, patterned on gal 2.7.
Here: gal 700128.5
